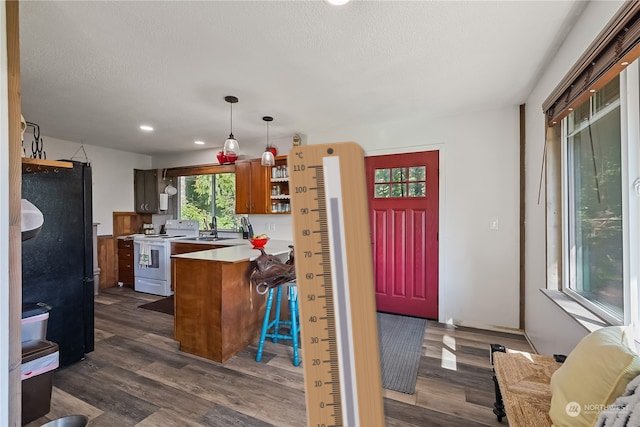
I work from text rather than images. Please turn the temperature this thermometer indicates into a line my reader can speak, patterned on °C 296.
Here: °C 95
